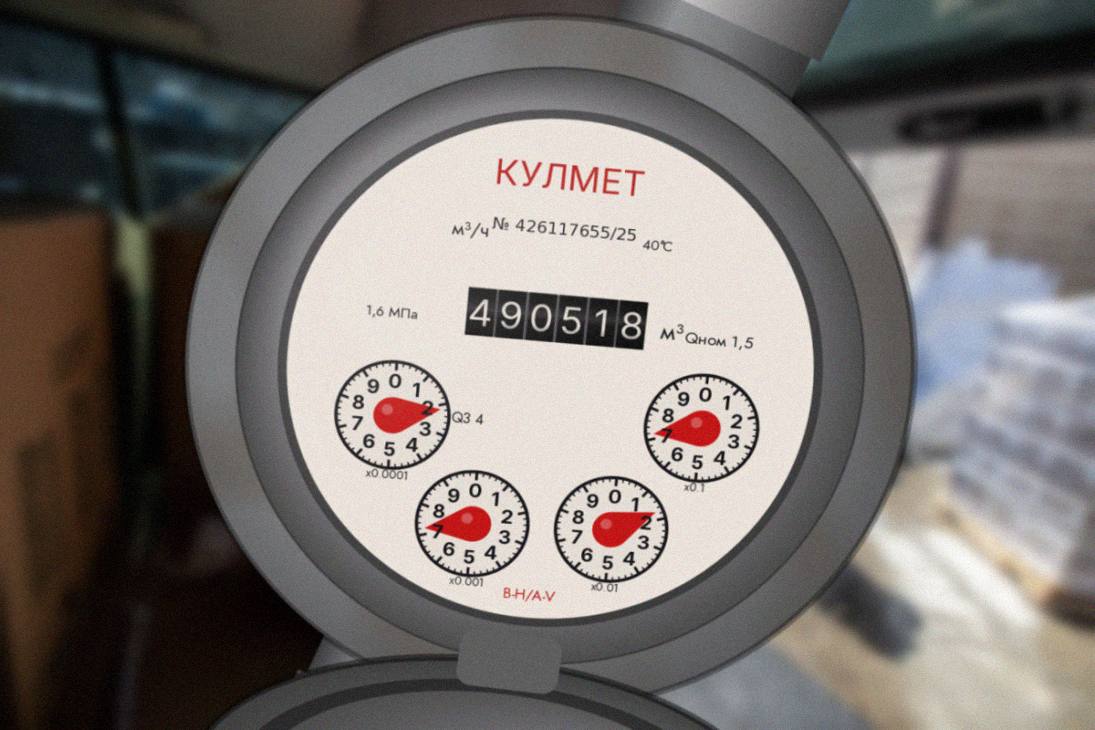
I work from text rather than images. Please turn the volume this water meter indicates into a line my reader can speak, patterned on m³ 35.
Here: m³ 490518.7172
